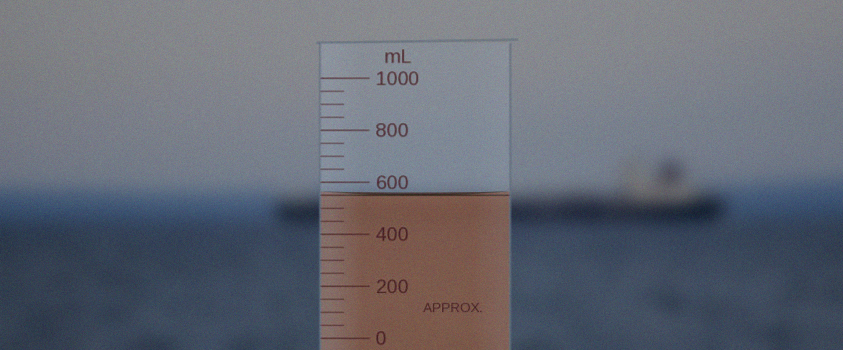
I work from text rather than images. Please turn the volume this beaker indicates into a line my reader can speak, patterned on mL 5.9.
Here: mL 550
